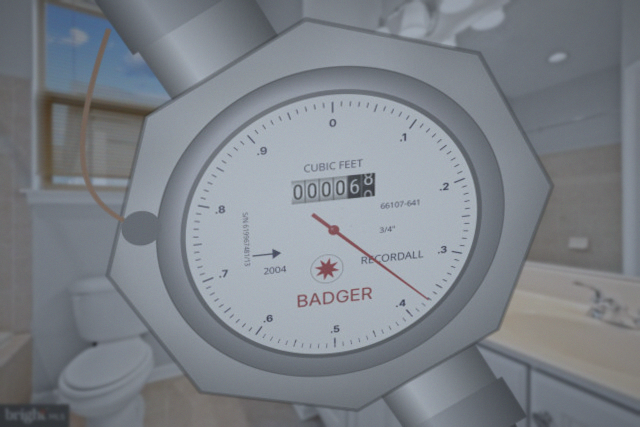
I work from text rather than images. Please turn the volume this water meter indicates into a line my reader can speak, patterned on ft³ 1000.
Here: ft³ 68.37
